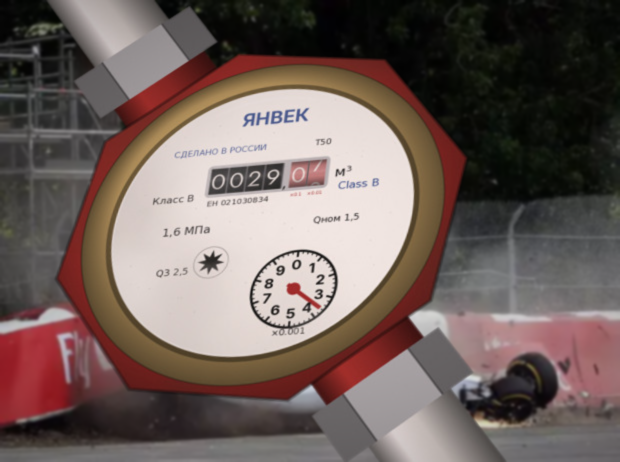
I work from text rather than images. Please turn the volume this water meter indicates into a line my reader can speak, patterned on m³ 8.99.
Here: m³ 29.073
